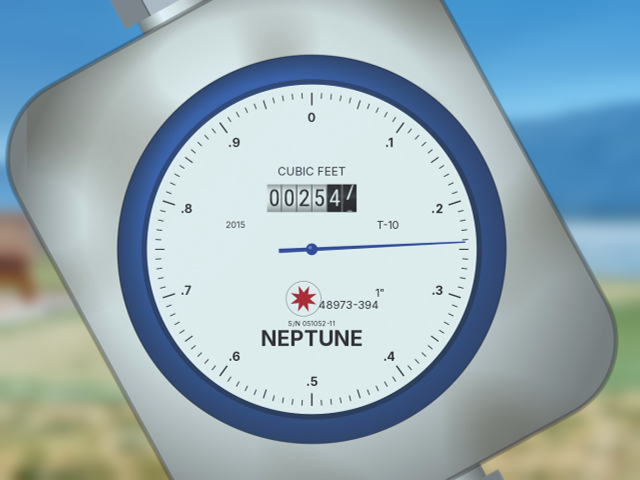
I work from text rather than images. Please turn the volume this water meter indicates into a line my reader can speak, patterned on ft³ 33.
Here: ft³ 2547.24
